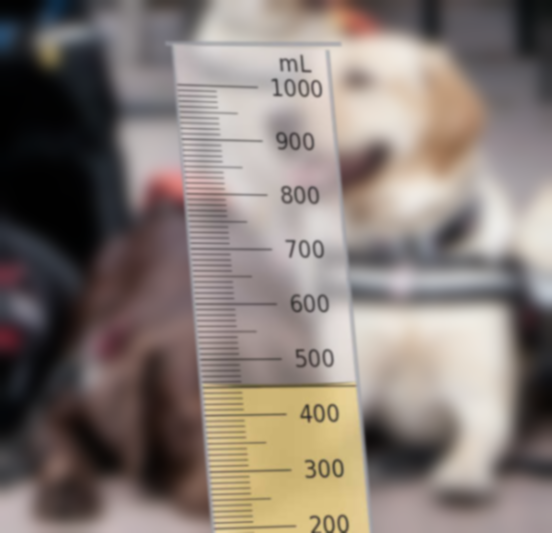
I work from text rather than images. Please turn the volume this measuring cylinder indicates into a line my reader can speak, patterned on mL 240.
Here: mL 450
